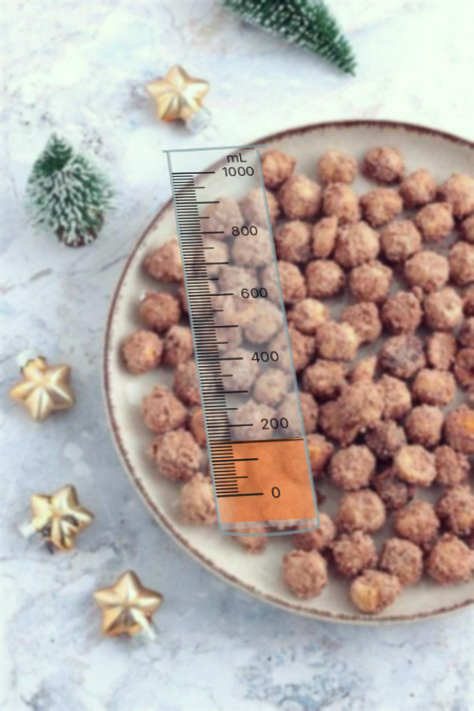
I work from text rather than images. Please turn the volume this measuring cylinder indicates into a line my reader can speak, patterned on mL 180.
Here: mL 150
